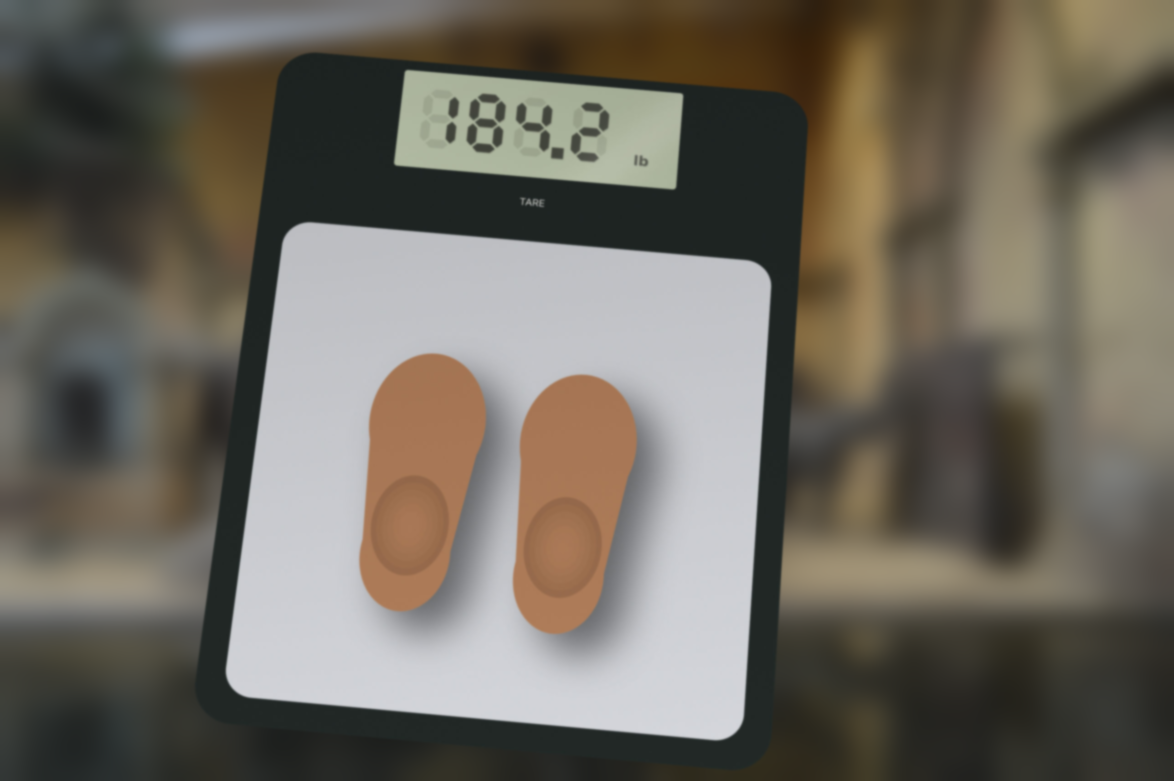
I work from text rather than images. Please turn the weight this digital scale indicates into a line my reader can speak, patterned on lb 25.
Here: lb 184.2
